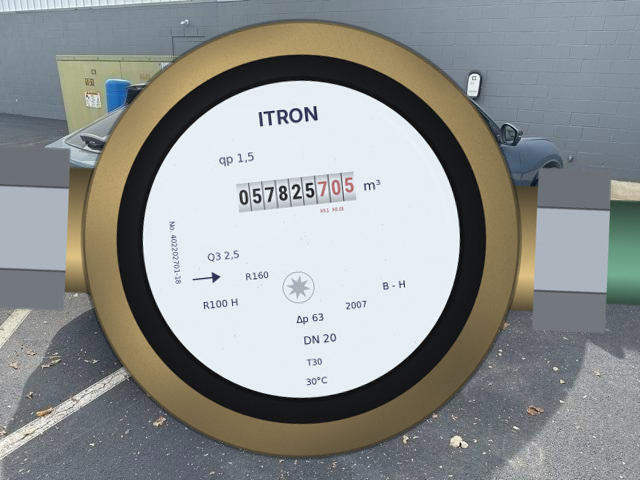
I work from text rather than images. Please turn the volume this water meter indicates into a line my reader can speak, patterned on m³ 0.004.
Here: m³ 57825.705
